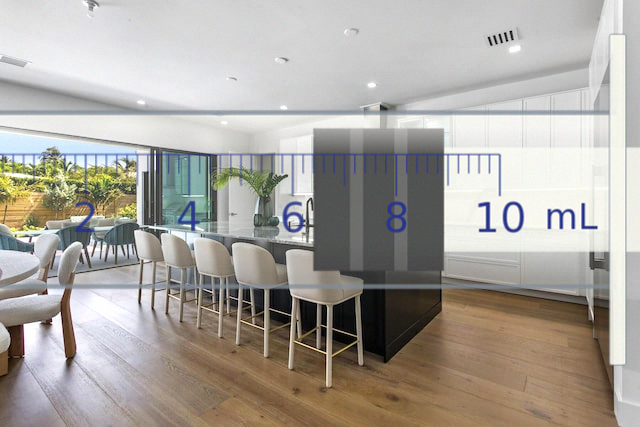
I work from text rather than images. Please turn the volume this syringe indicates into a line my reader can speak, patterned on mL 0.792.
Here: mL 6.4
